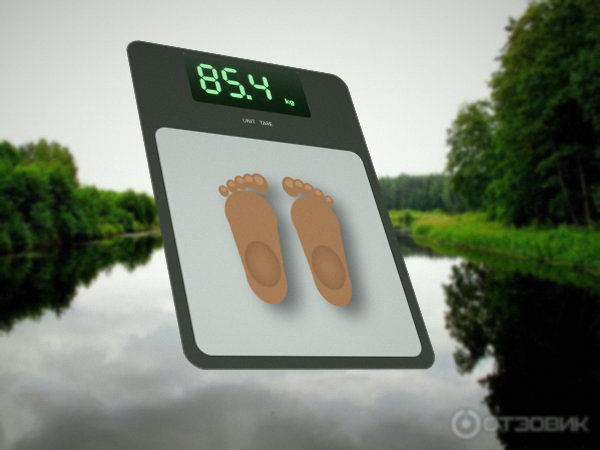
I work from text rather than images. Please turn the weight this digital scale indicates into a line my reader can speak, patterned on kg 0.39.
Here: kg 85.4
